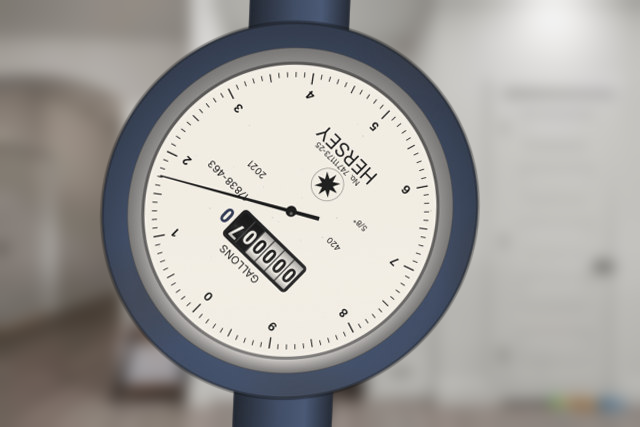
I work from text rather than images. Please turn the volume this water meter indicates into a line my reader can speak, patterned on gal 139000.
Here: gal 71.7
